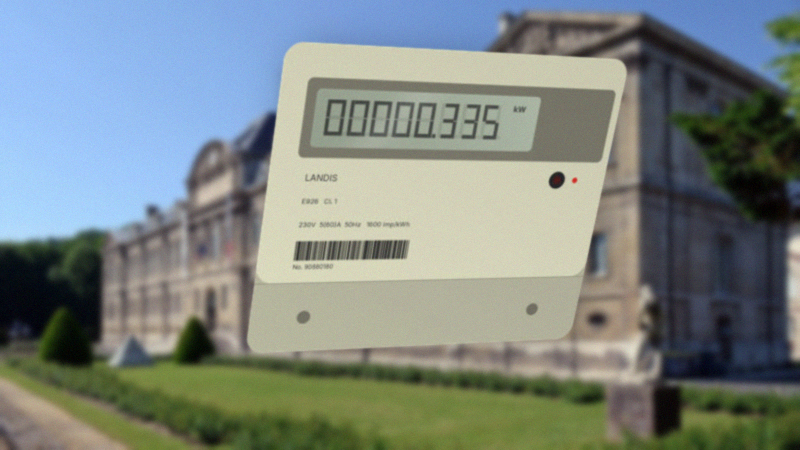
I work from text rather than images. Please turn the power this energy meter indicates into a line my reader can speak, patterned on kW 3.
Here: kW 0.335
